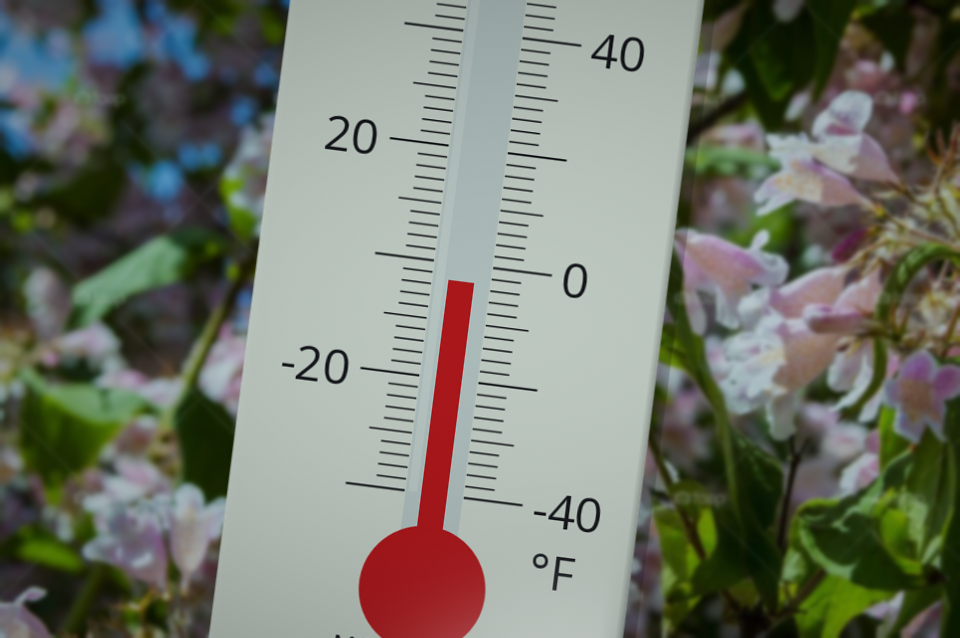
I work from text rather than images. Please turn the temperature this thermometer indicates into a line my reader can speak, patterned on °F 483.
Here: °F -3
